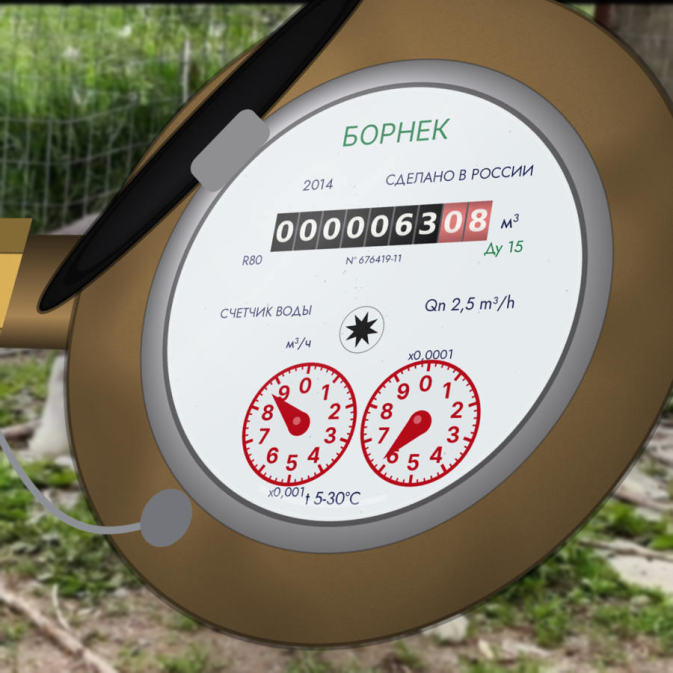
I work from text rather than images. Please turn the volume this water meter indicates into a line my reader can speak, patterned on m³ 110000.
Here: m³ 63.0886
